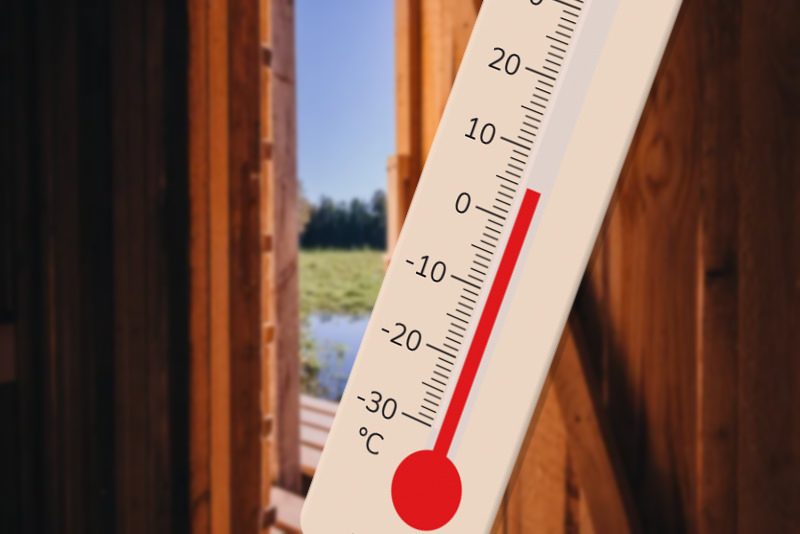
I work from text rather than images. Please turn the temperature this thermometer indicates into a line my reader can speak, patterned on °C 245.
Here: °C 5
